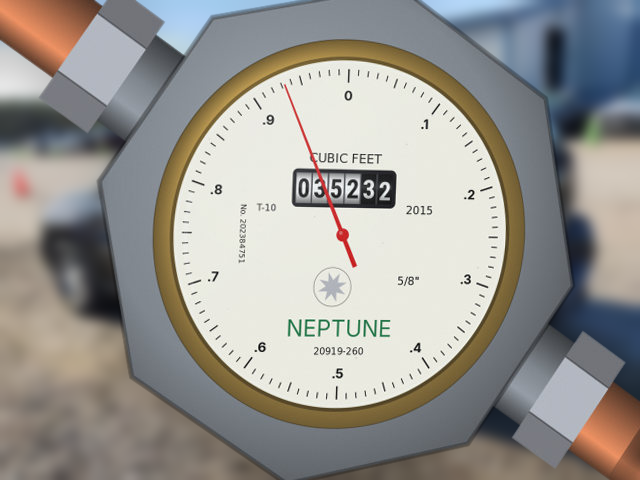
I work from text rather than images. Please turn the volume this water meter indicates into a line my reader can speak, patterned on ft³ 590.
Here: ft³ 35231.93
